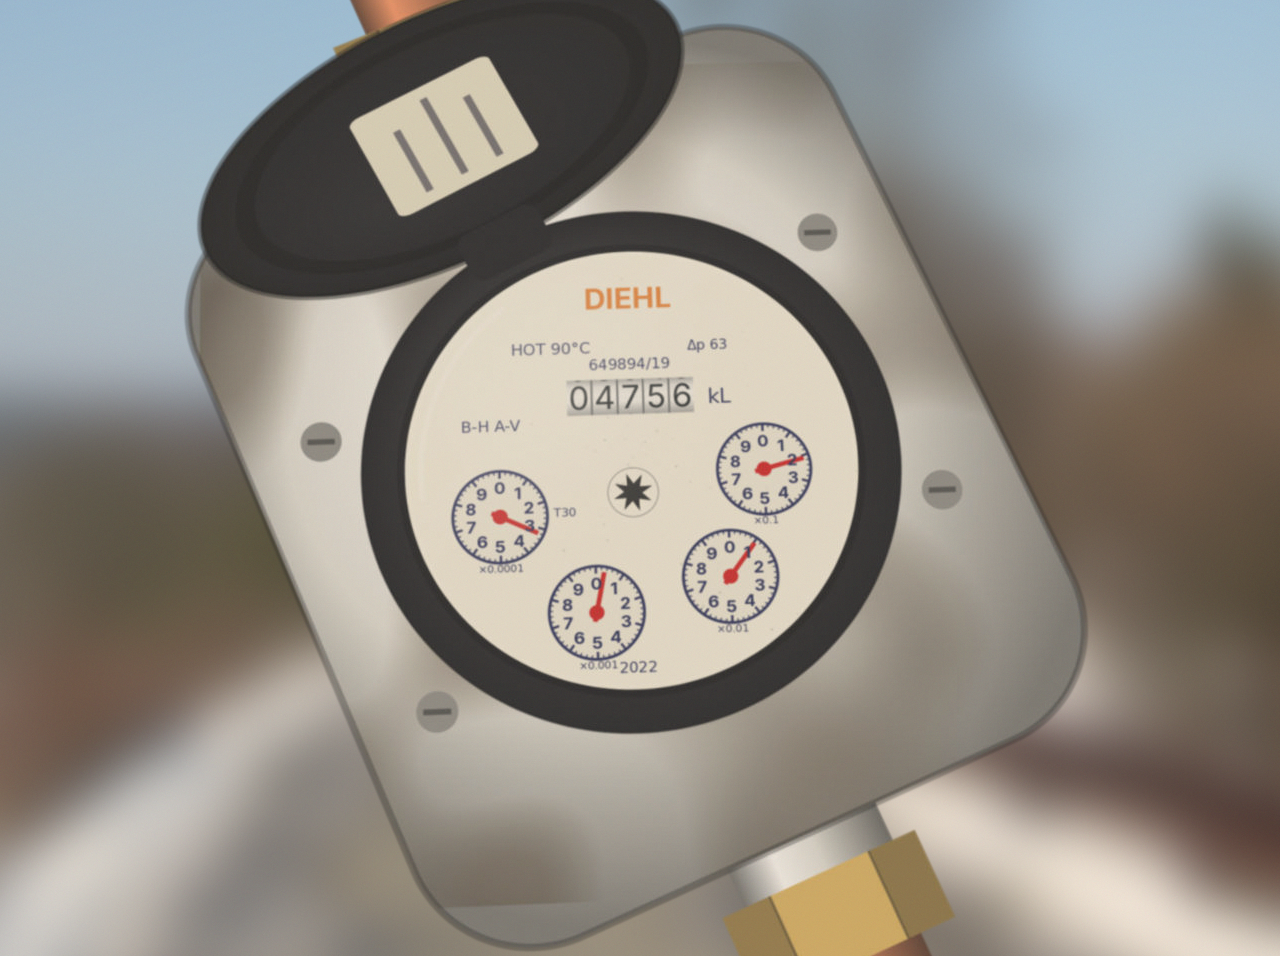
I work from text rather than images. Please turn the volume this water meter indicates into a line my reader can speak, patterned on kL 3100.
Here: kL 4756.2103
